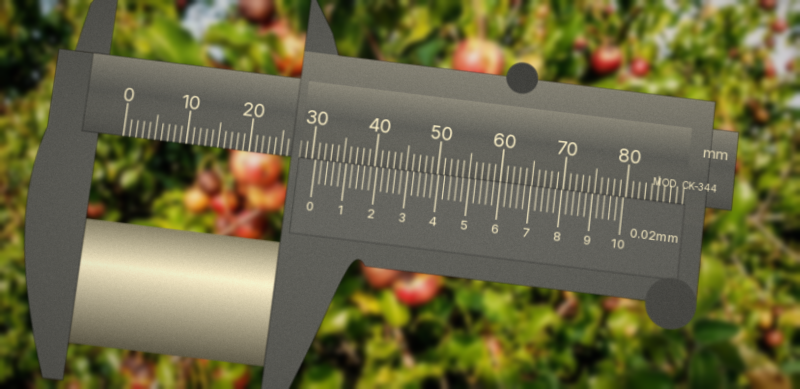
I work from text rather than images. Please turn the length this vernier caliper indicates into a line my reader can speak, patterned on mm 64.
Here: mm 30.6
